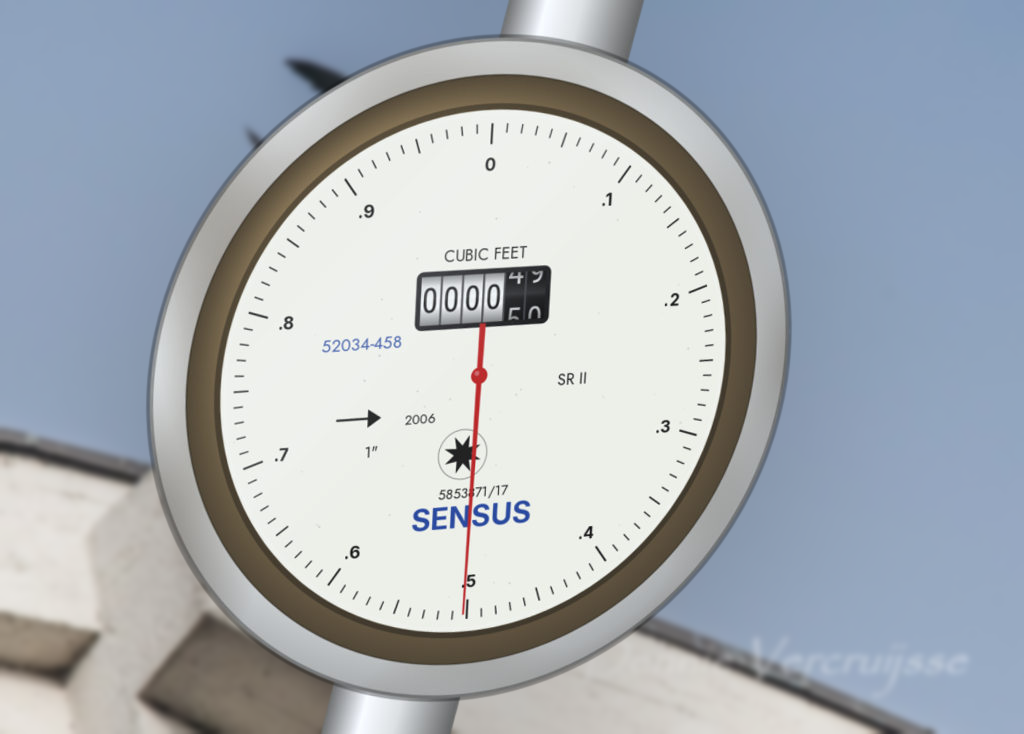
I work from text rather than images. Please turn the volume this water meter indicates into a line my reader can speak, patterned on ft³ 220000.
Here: ft³ 49.50
